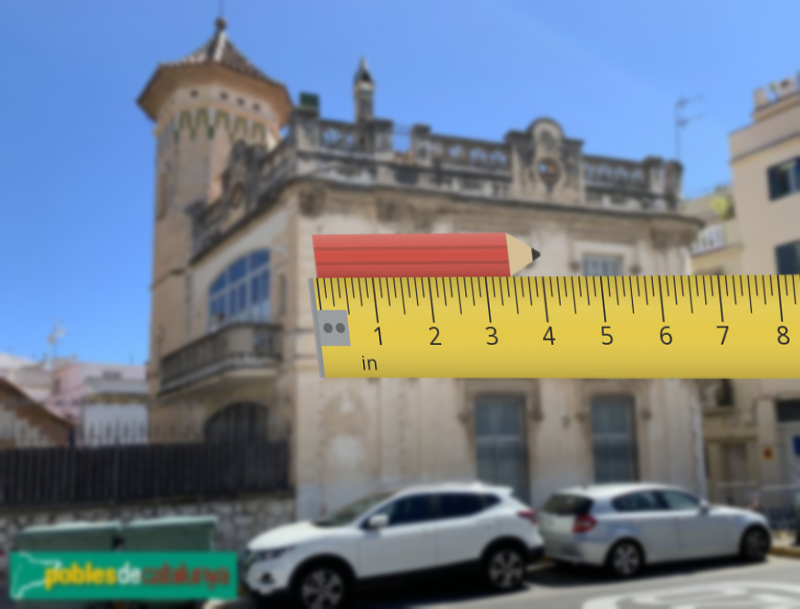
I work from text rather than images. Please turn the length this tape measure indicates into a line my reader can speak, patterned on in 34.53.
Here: in 4
